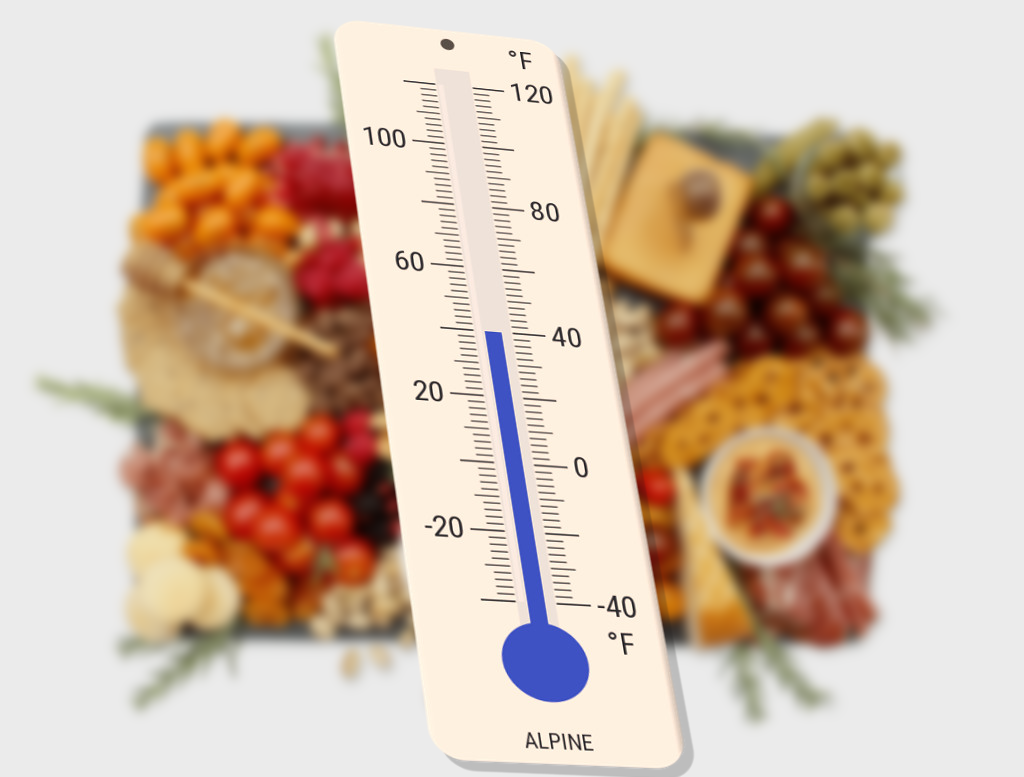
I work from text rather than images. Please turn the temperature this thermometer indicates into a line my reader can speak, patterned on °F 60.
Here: °F 40
